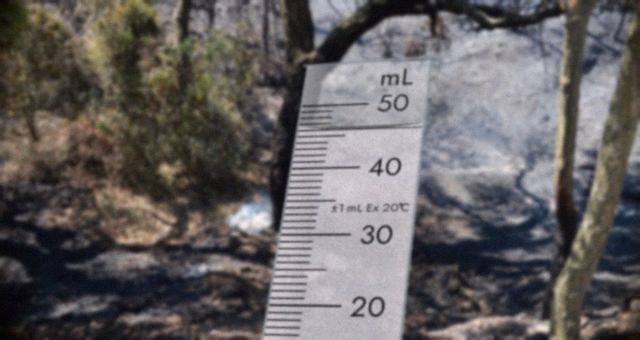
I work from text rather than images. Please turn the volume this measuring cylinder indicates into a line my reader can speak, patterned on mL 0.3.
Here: mL 46
